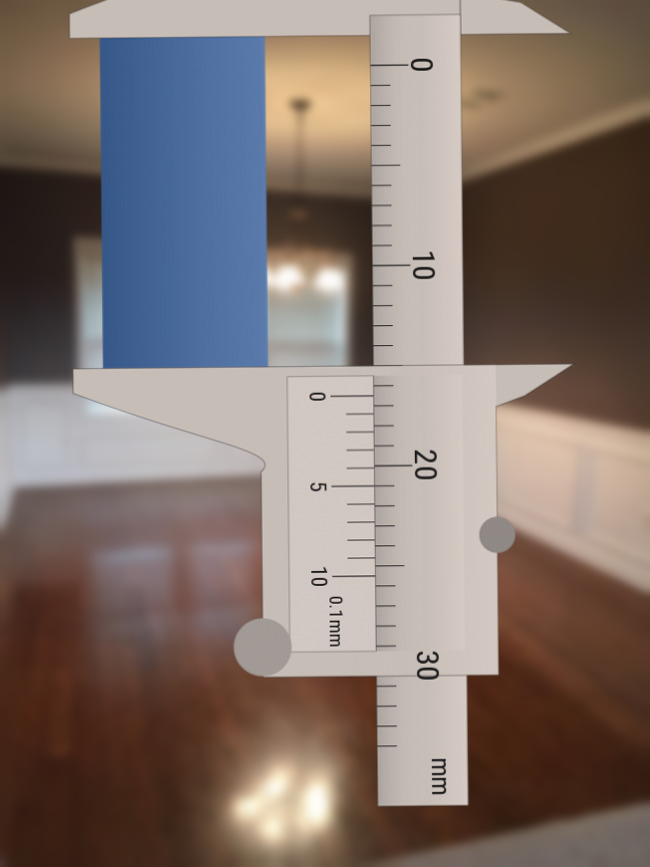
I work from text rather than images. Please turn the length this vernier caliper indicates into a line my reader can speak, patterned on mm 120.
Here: mm 16.5
